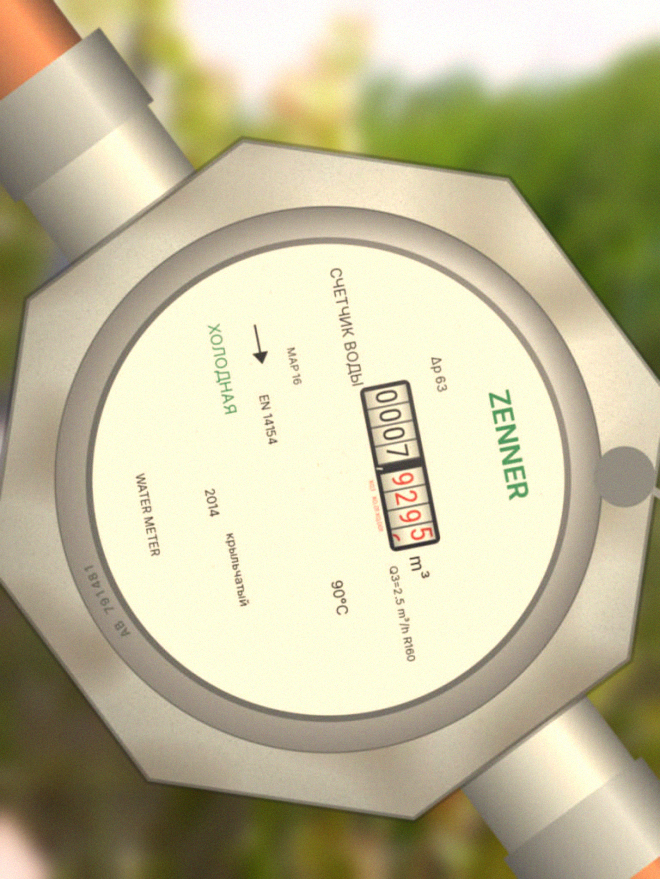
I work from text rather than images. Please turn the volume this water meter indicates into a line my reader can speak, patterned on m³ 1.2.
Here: m³ 7.9295
